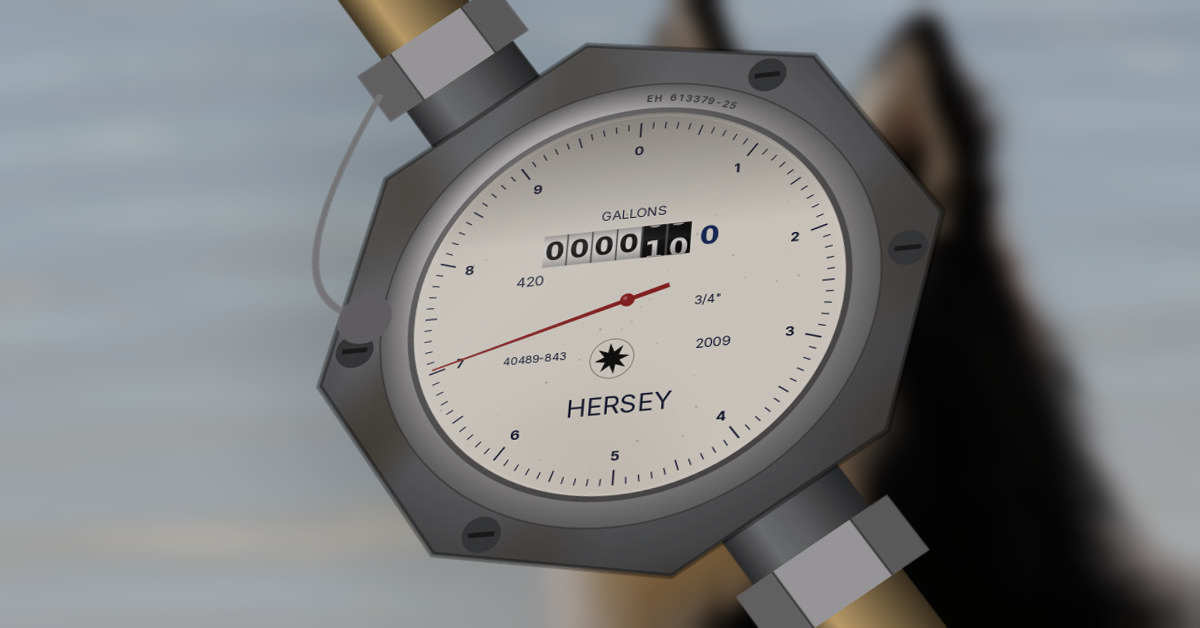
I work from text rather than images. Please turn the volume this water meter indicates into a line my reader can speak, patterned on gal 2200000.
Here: gal 97.0
